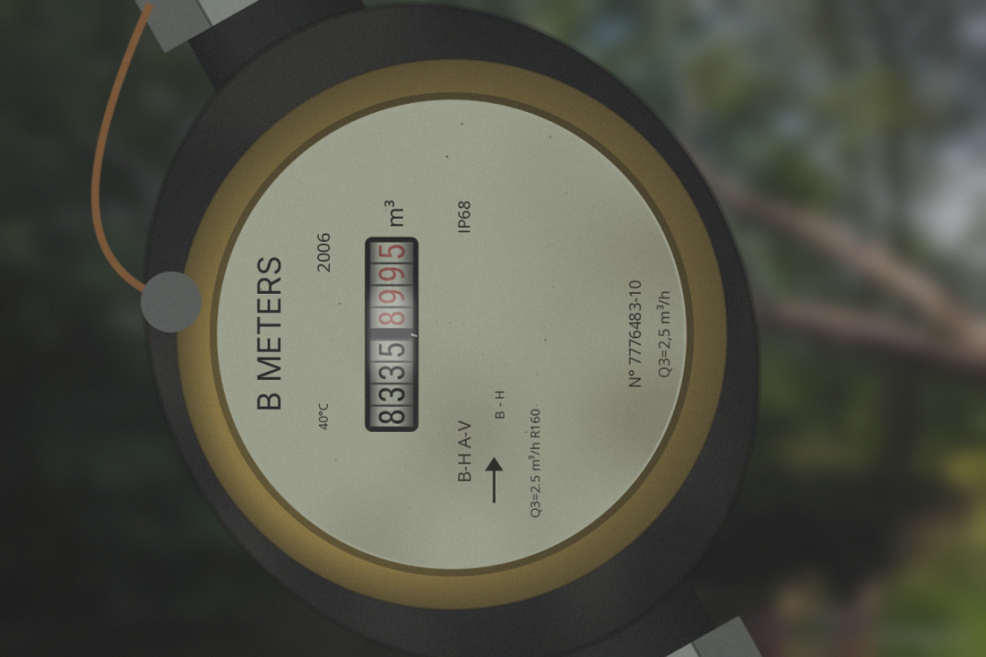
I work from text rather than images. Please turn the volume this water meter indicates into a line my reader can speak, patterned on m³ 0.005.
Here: m³ 8335.8995
